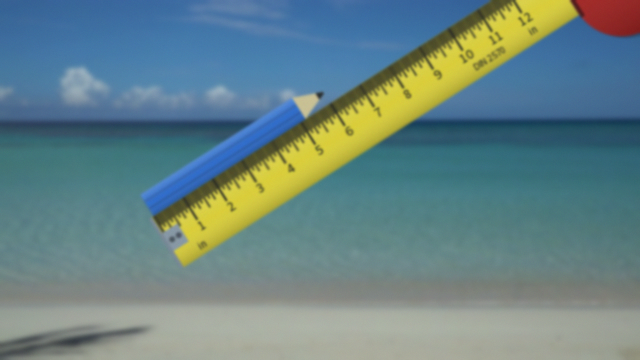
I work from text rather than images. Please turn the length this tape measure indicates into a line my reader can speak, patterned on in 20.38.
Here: in 6
